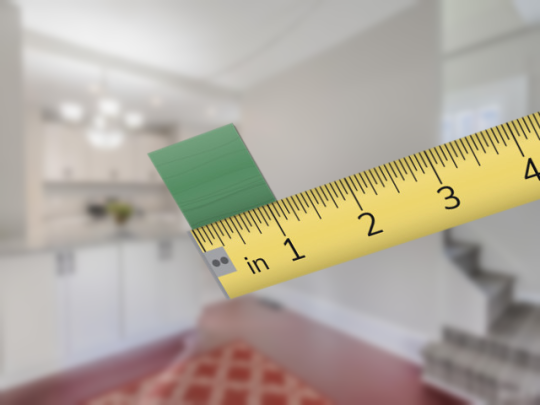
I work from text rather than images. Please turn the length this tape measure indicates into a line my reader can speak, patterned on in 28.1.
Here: in 1.125
